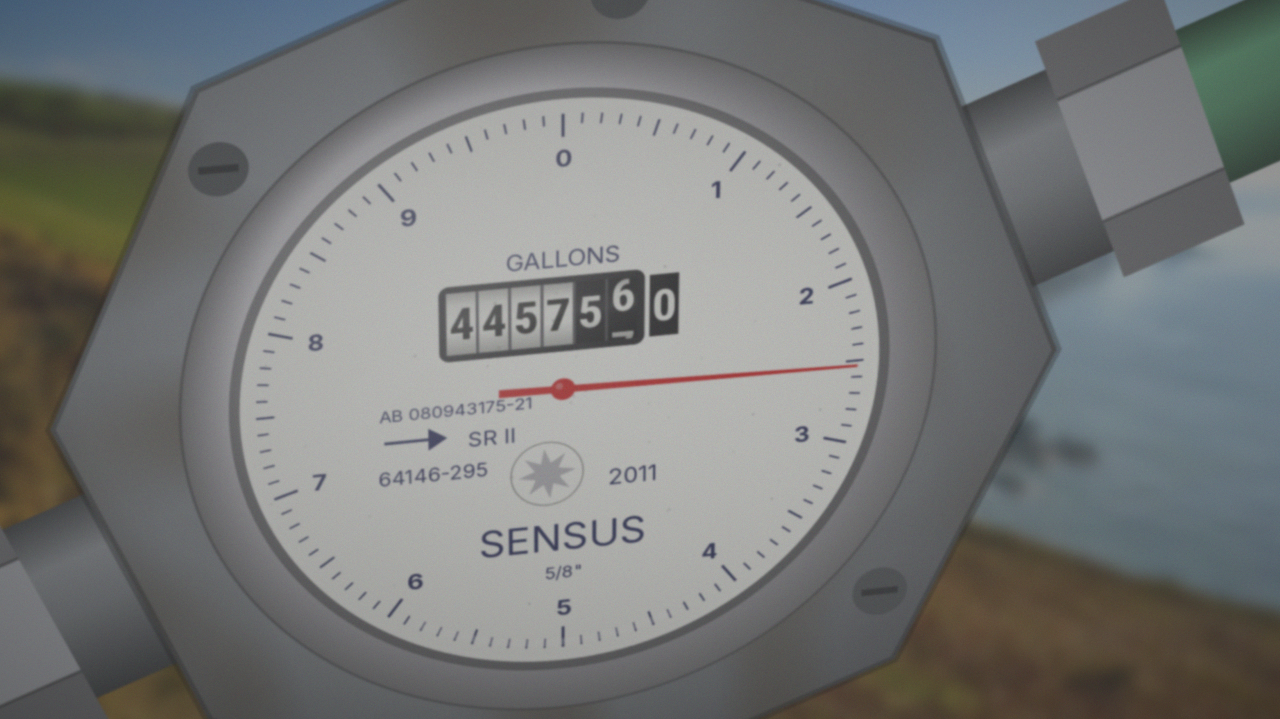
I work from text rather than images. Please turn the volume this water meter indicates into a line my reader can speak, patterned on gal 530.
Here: gal 4457562.5
